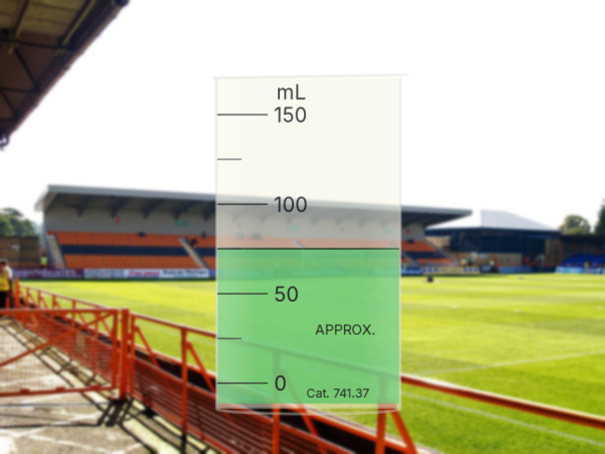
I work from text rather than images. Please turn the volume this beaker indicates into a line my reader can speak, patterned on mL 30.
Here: mL 75
